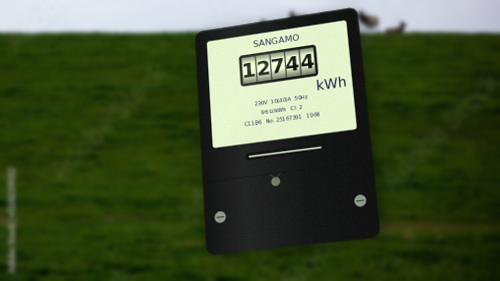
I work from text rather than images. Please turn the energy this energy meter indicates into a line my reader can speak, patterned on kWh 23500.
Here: kWh 12744
